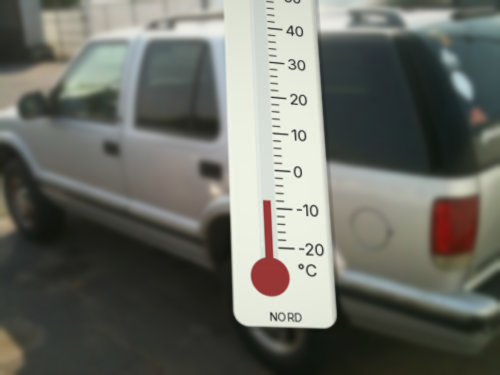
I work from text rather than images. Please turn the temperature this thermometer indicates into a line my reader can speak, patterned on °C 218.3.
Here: °C -8
